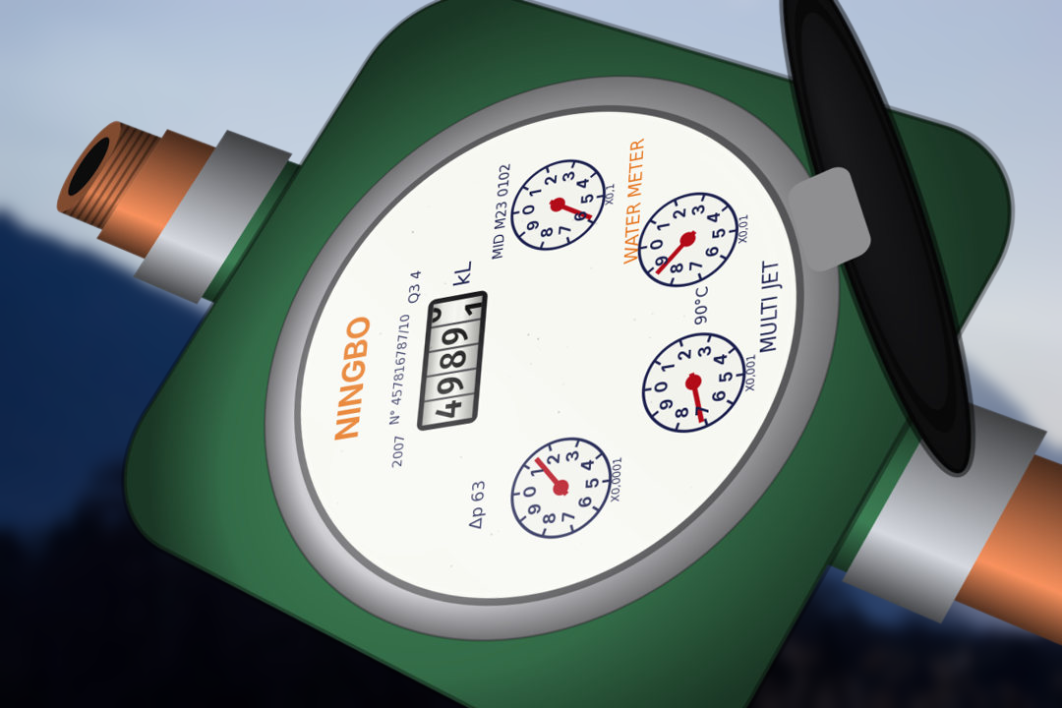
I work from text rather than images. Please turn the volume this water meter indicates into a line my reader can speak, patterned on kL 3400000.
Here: kL 49890.5871
